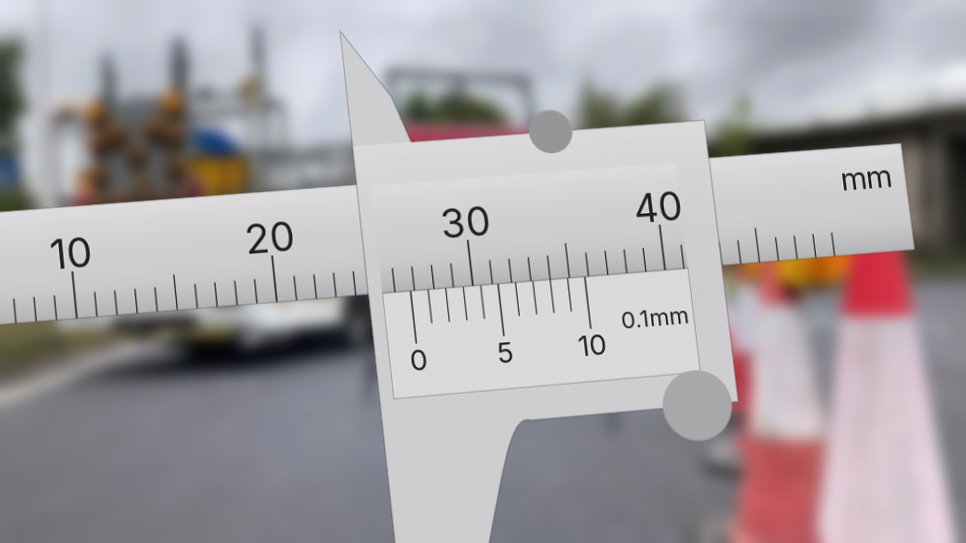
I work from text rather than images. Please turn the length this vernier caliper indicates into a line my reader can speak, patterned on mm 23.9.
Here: mm 26.8
